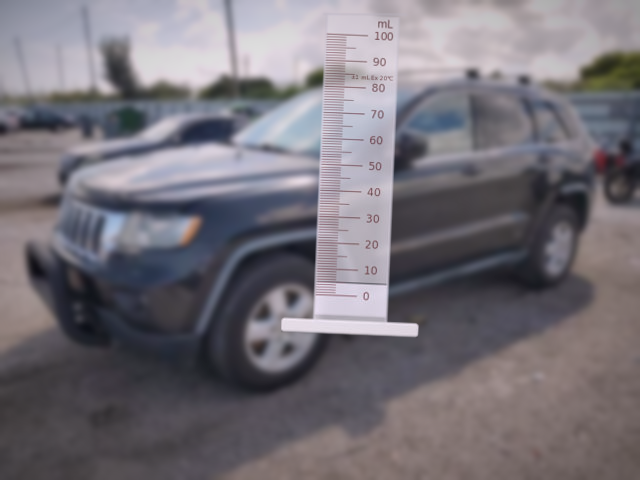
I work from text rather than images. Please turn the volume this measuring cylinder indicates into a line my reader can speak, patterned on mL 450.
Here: mL 5
